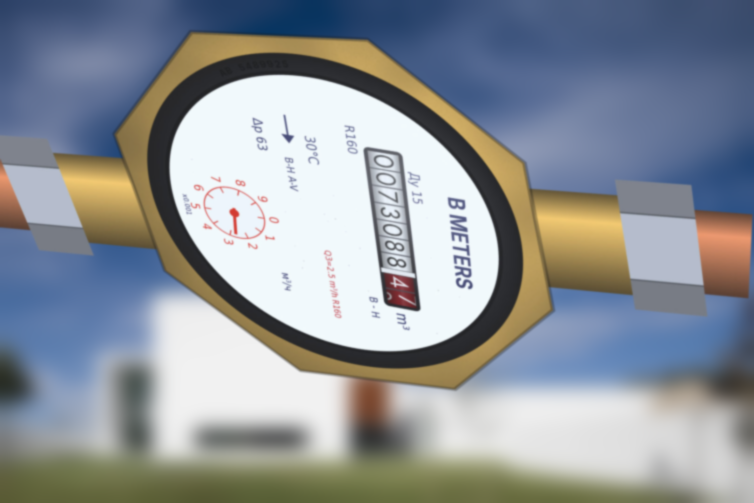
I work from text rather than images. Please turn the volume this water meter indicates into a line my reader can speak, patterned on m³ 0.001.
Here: m³ 73088.472
